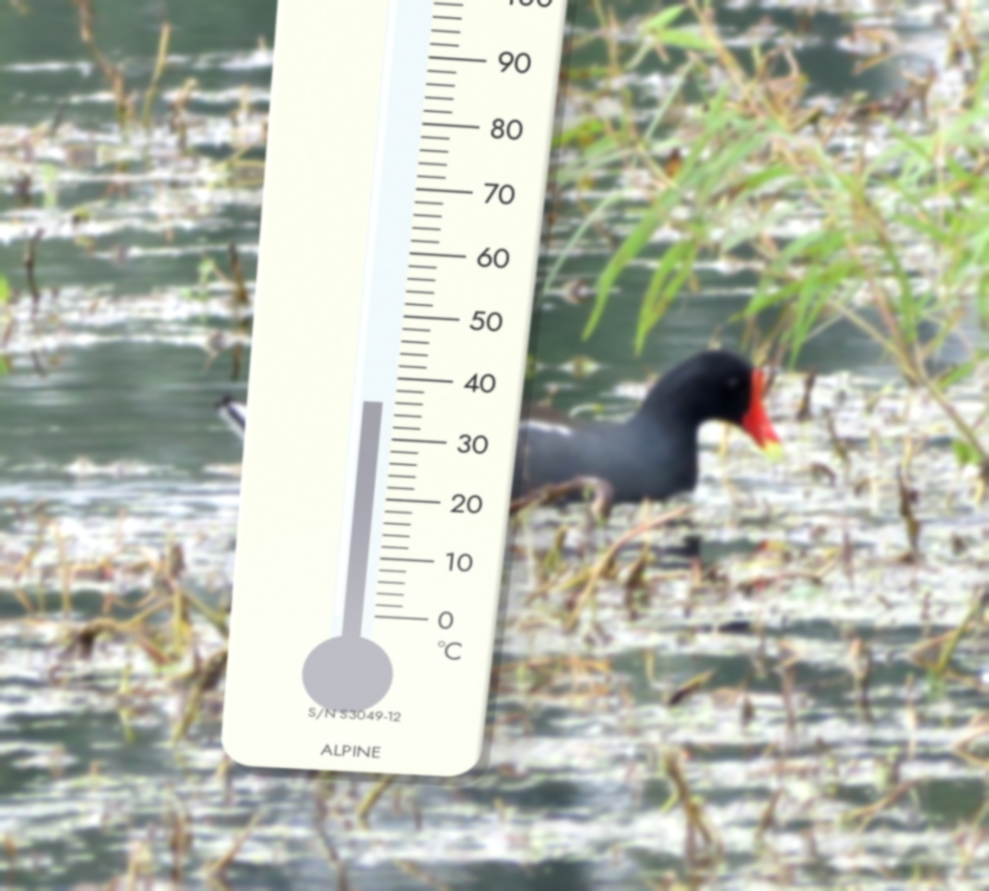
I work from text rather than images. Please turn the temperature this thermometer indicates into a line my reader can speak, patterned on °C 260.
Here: °C 36
